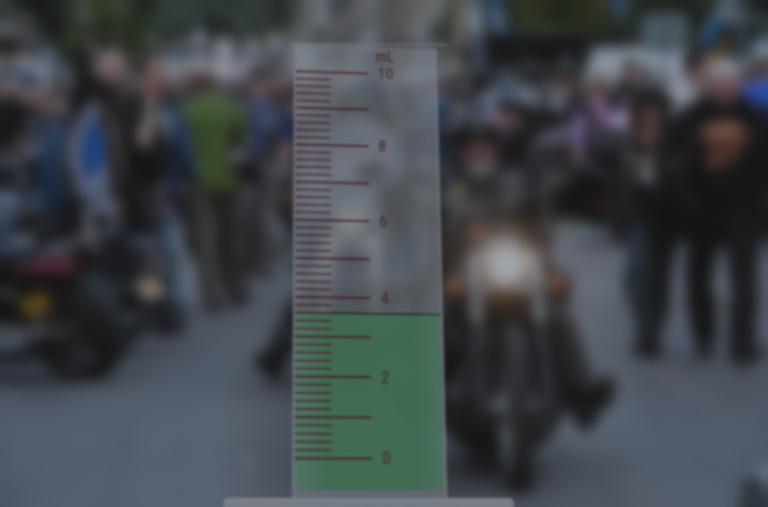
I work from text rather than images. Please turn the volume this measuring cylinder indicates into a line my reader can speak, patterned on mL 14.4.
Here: mL 3.6
